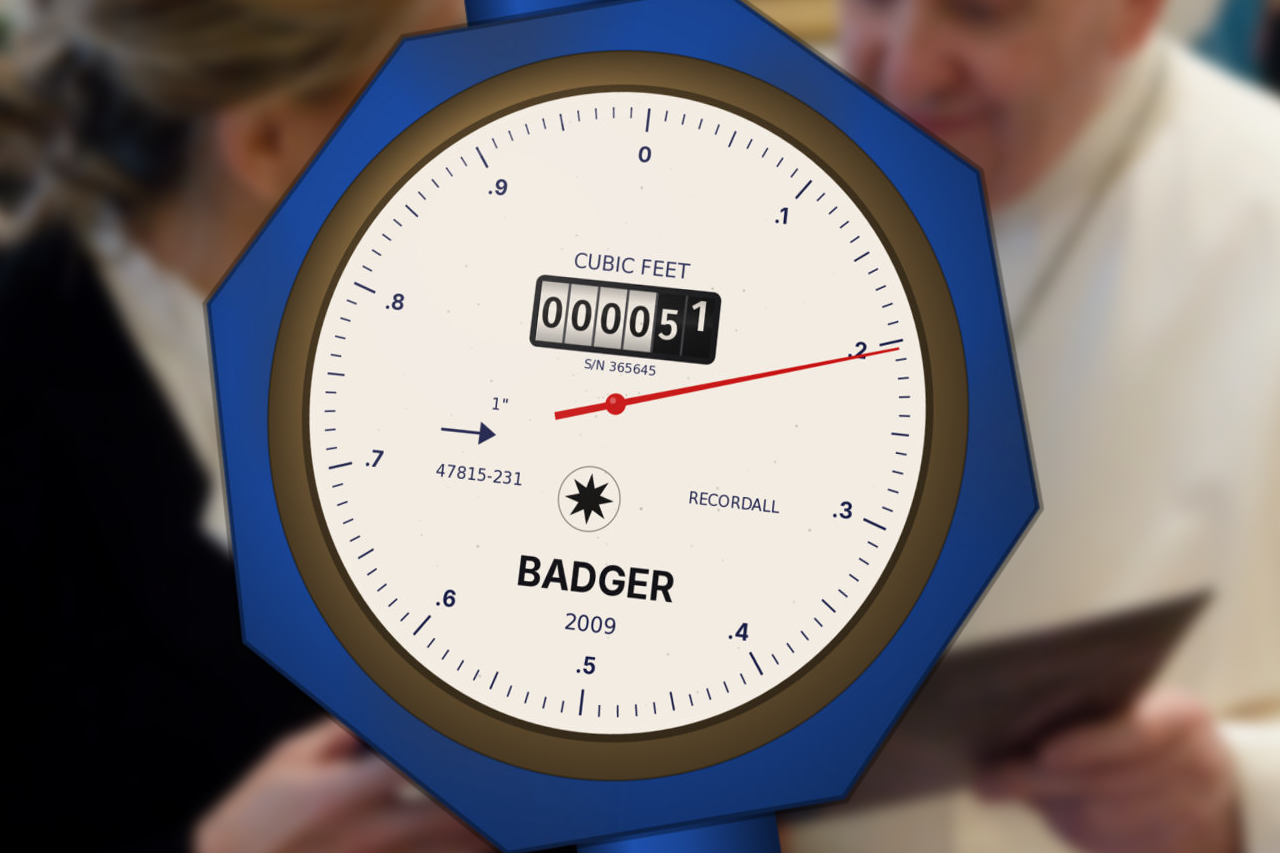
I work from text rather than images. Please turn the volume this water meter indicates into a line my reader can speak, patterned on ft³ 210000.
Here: ft³ 51.20
